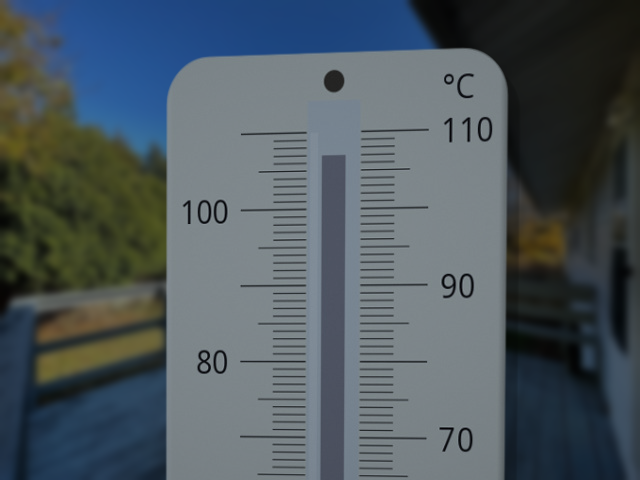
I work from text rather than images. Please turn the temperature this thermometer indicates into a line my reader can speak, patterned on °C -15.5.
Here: °C 107
